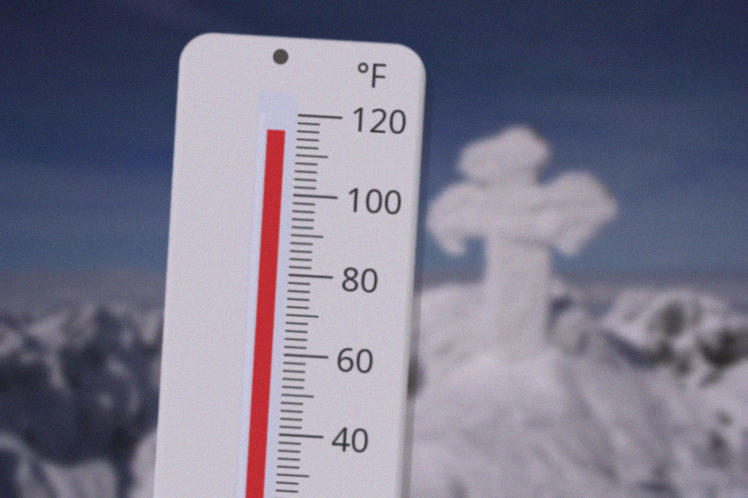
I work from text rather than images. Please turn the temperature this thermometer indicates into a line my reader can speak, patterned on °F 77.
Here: °F 116
